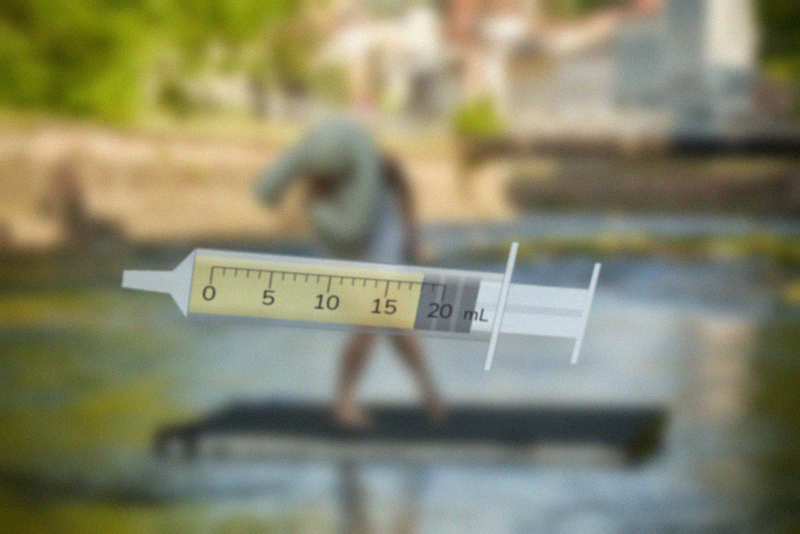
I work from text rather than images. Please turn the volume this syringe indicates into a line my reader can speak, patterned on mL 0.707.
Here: mL 18
